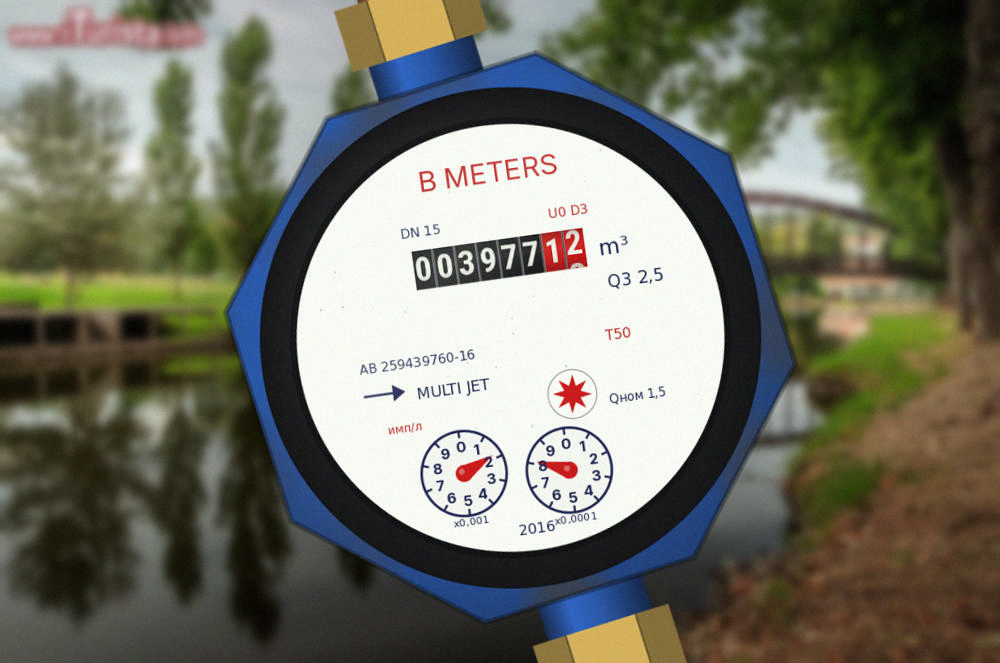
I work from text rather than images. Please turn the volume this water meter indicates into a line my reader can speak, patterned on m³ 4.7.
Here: m³ 3977.1218
